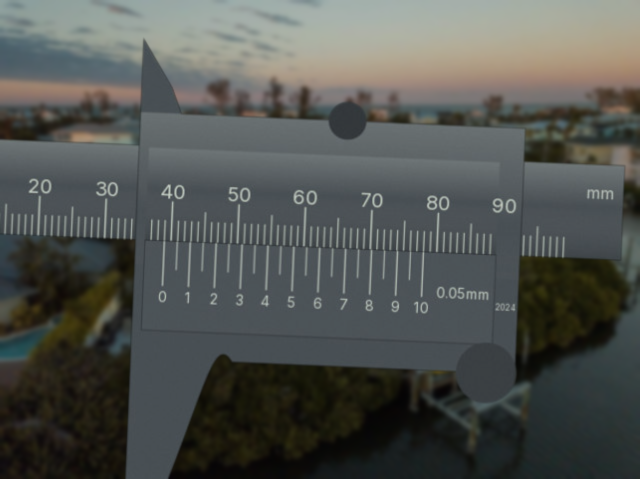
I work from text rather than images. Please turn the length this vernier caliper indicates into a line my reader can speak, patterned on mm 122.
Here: mm 39.0
